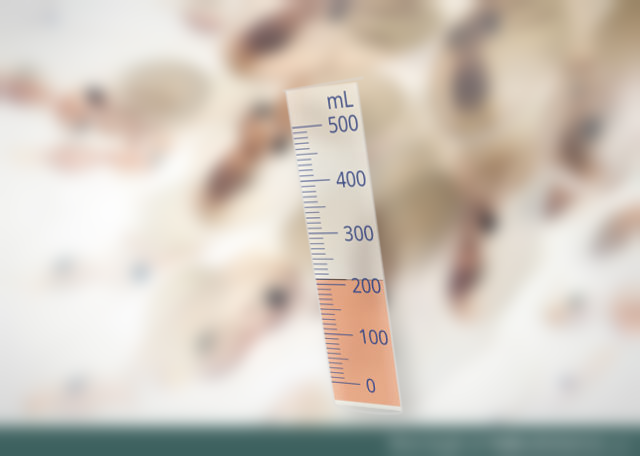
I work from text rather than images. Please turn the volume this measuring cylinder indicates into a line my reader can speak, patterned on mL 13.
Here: mL 210
